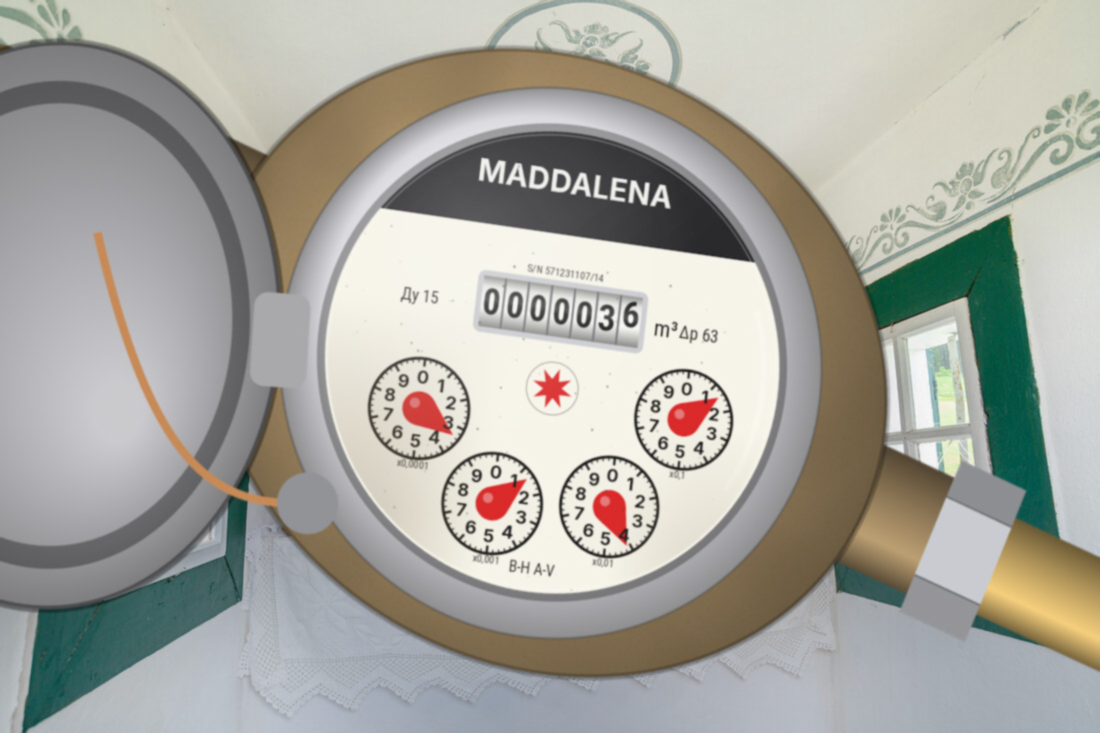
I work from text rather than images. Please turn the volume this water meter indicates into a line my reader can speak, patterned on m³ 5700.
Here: m³ 36.1413
